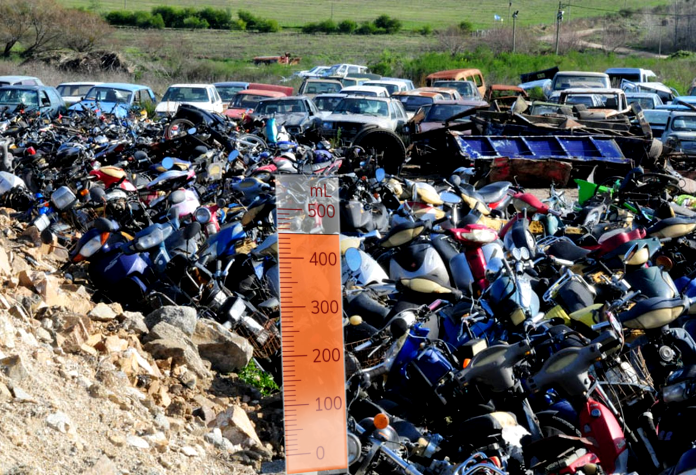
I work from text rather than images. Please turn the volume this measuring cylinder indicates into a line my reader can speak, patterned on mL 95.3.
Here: mL 450
